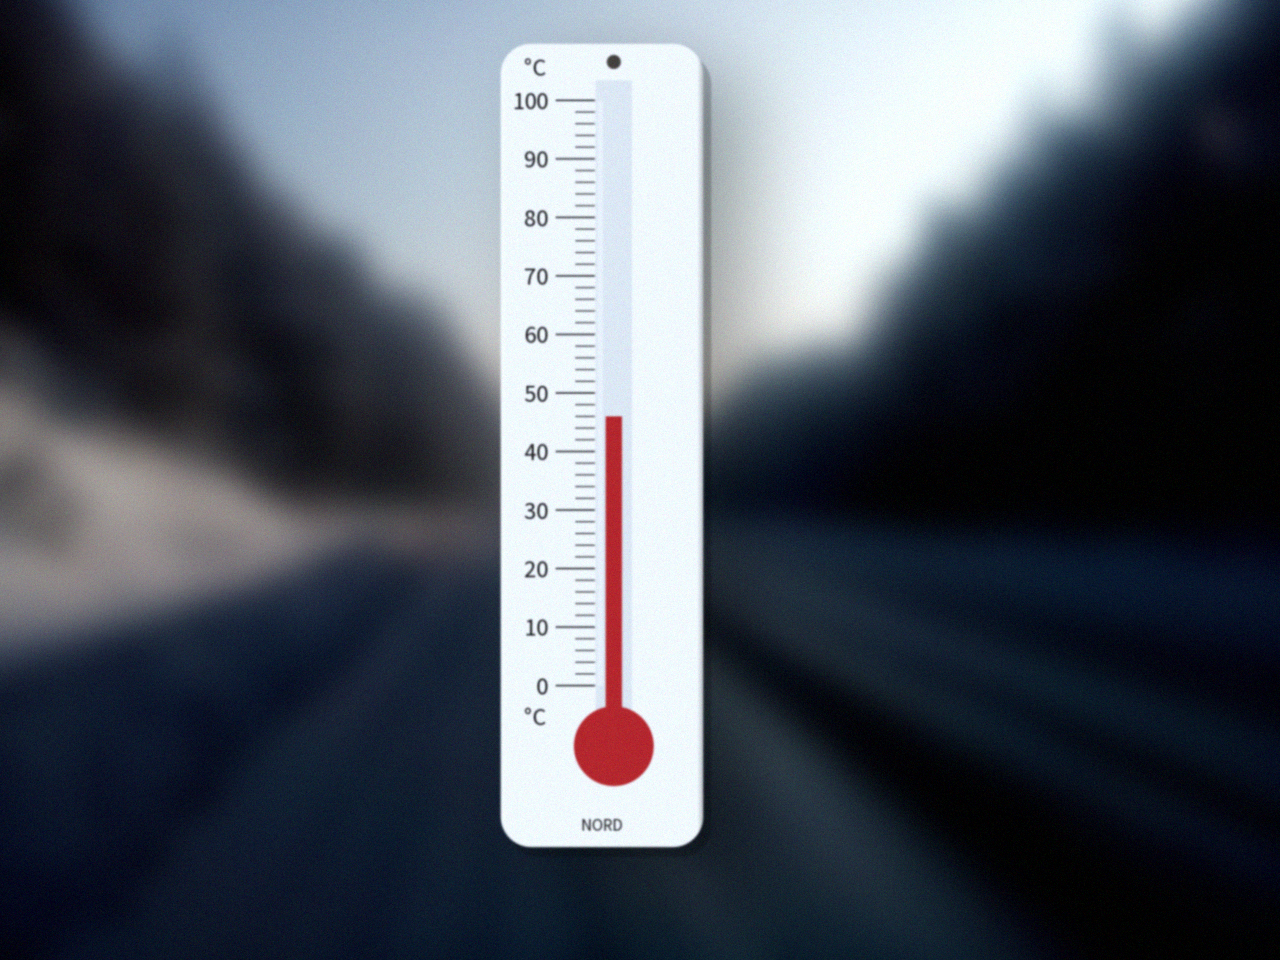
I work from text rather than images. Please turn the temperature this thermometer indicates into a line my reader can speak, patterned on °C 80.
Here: °C 46
